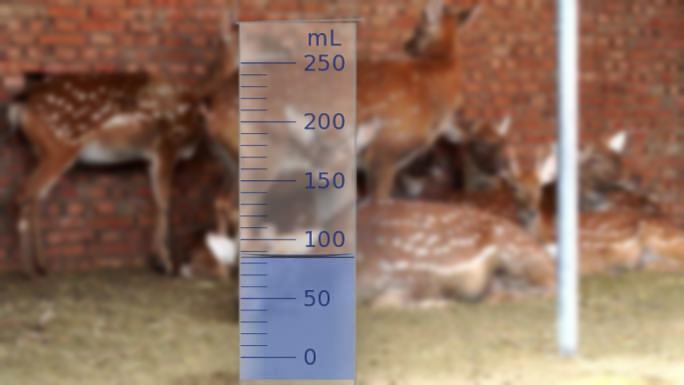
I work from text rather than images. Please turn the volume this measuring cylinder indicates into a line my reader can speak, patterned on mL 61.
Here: mL 85
